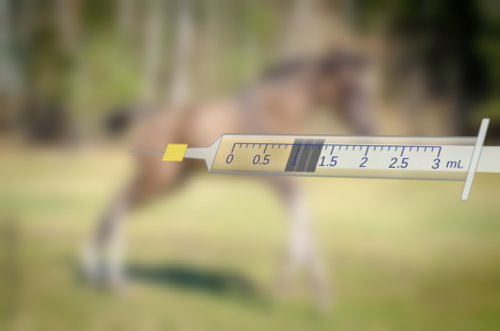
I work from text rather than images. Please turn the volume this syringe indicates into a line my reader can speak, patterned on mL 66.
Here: mL 0.9
